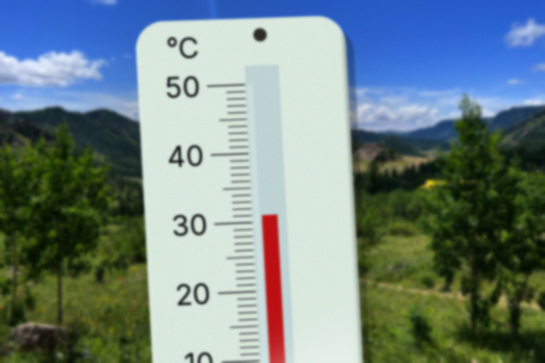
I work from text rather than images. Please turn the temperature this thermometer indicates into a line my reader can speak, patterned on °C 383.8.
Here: °C 31
